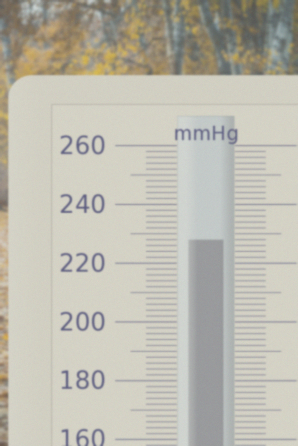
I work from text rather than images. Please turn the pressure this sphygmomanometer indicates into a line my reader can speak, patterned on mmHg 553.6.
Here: mmHg 228
